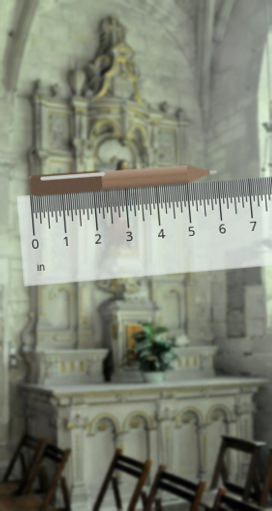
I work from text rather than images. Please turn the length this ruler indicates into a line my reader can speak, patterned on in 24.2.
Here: in 6
